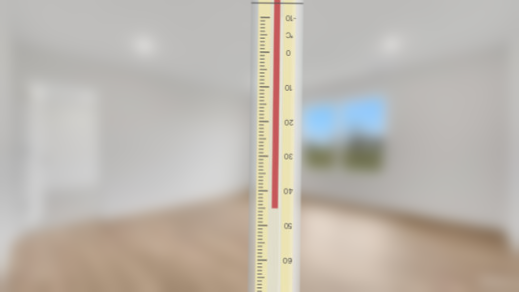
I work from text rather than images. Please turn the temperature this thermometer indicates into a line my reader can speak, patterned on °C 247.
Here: °C 45
